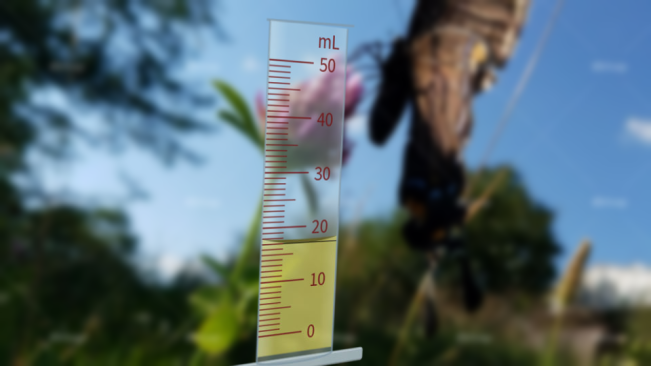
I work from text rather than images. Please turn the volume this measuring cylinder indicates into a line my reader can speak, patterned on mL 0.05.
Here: mL 17
